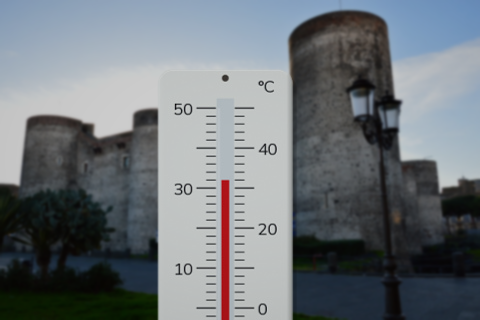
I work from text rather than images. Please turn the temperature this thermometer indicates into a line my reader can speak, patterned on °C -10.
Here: °C 32
